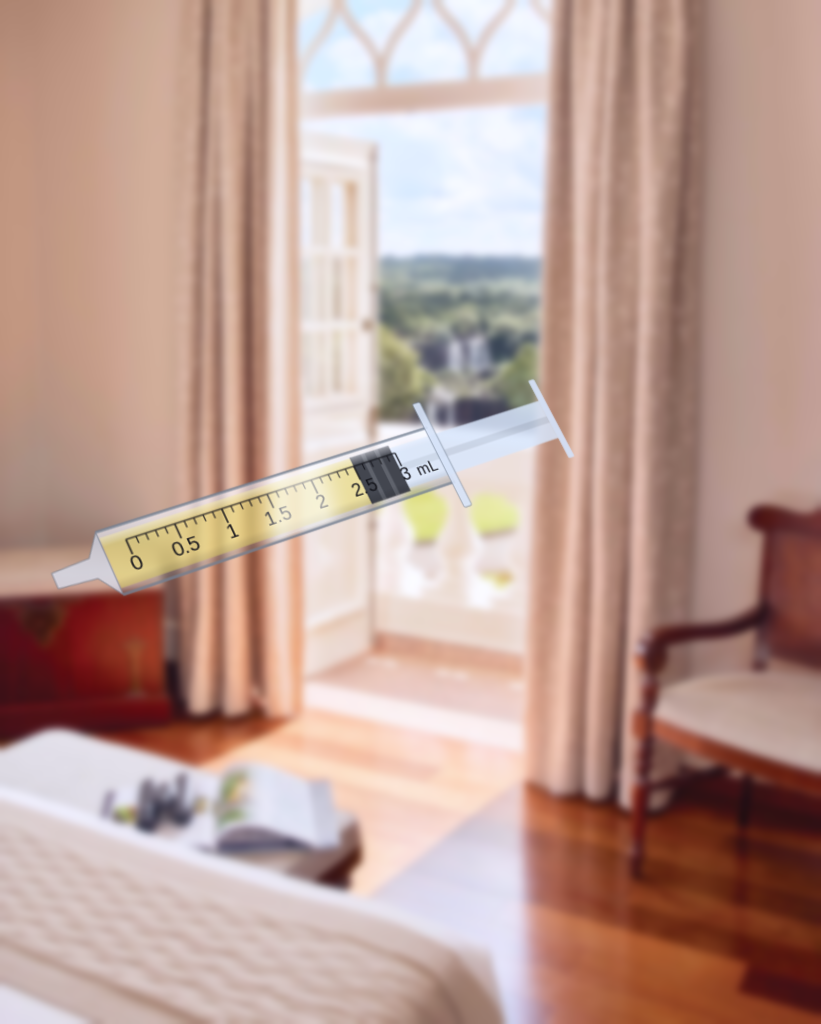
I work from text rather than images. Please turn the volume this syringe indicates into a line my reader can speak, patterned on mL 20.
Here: mL 2.5
